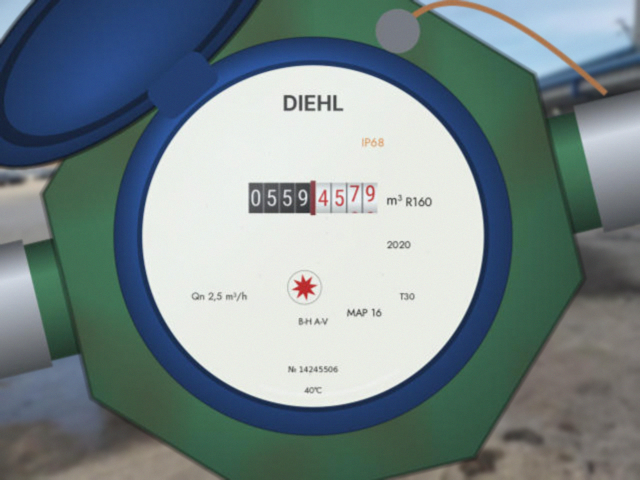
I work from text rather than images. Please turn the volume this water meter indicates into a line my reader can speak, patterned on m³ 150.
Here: m³ 559.4579
